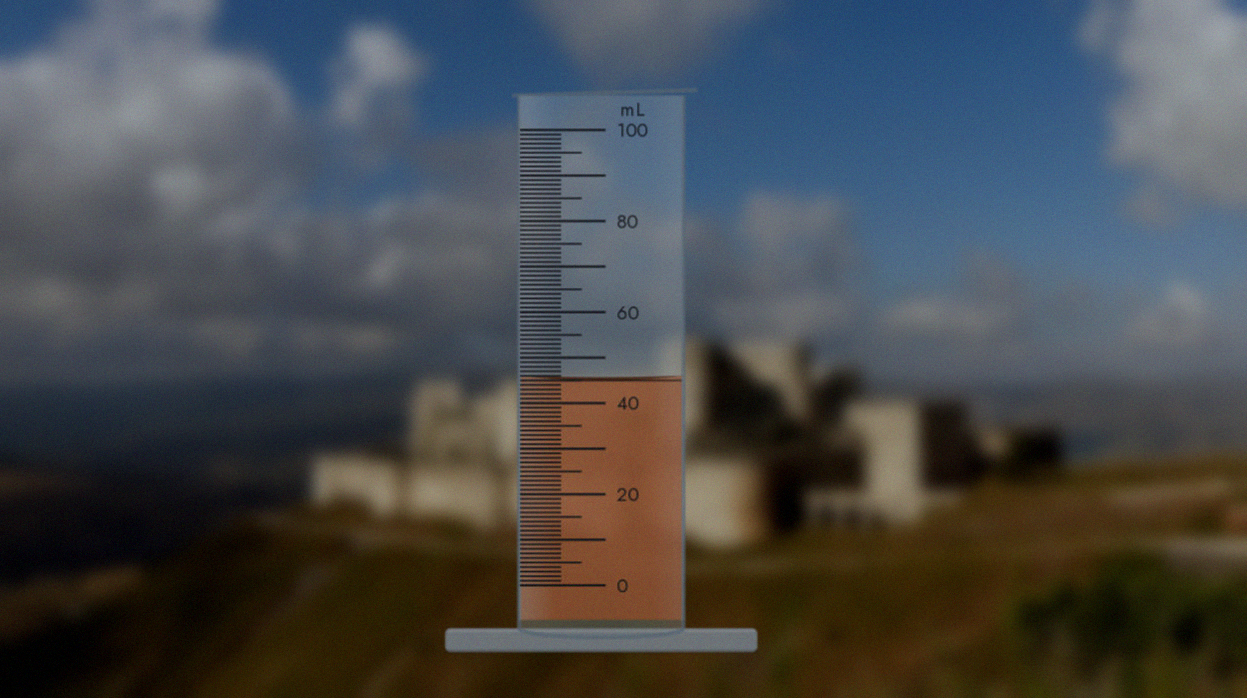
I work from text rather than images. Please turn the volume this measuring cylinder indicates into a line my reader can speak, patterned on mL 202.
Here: mL 45
